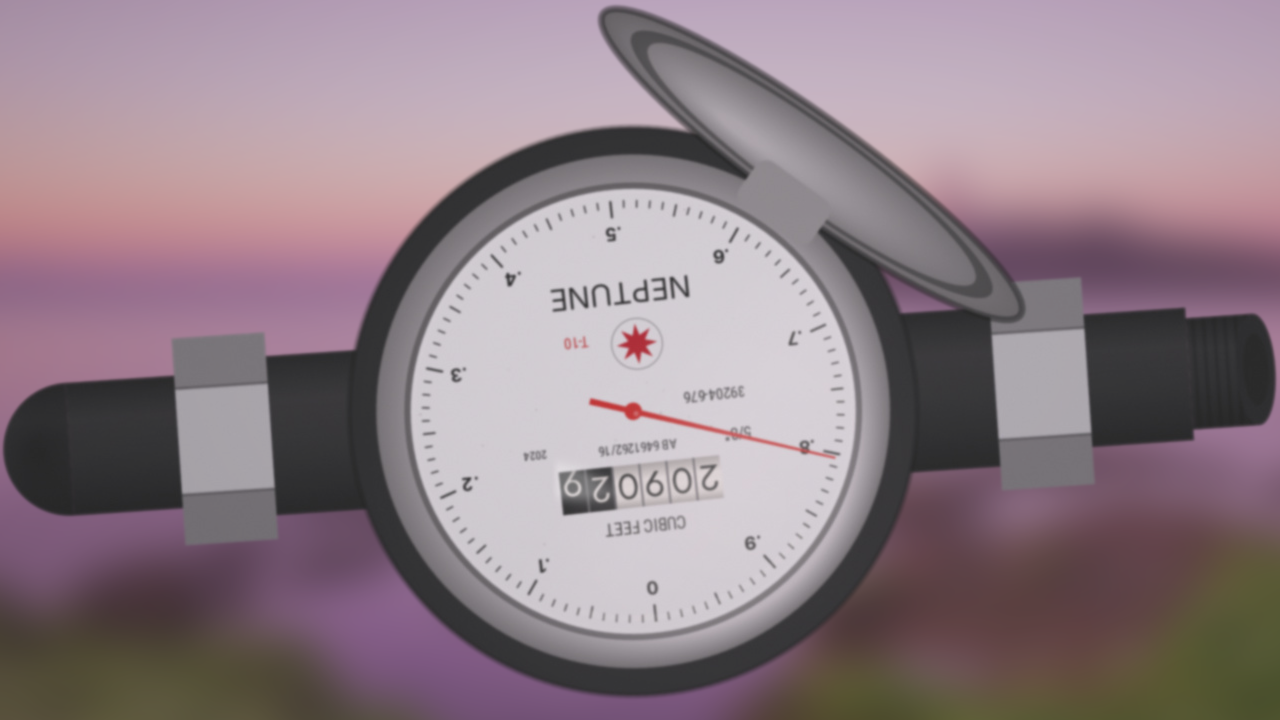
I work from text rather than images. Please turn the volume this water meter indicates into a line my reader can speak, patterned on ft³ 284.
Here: ft³ 209028.80
